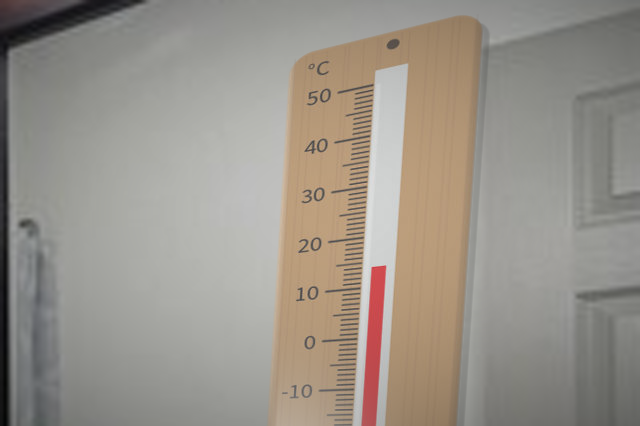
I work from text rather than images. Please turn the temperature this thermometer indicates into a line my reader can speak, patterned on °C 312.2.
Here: °C 14
